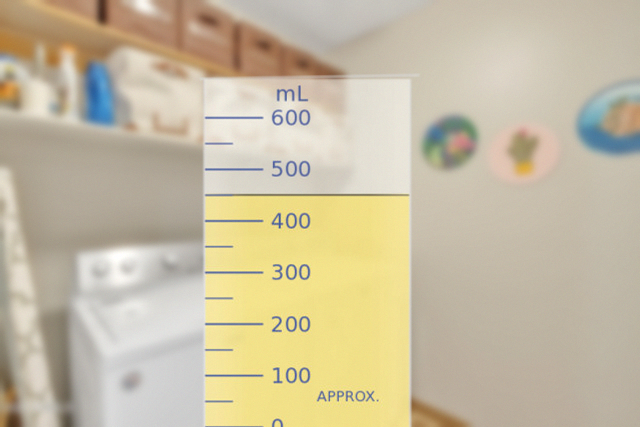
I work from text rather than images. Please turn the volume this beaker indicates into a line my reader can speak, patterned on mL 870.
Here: mL 450
